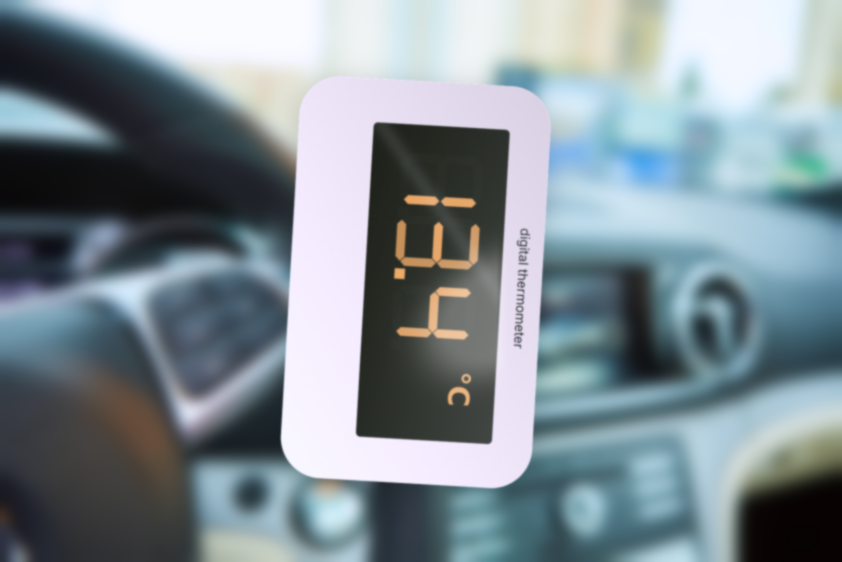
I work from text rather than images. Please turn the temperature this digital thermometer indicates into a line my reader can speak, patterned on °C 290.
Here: °C 13.4
